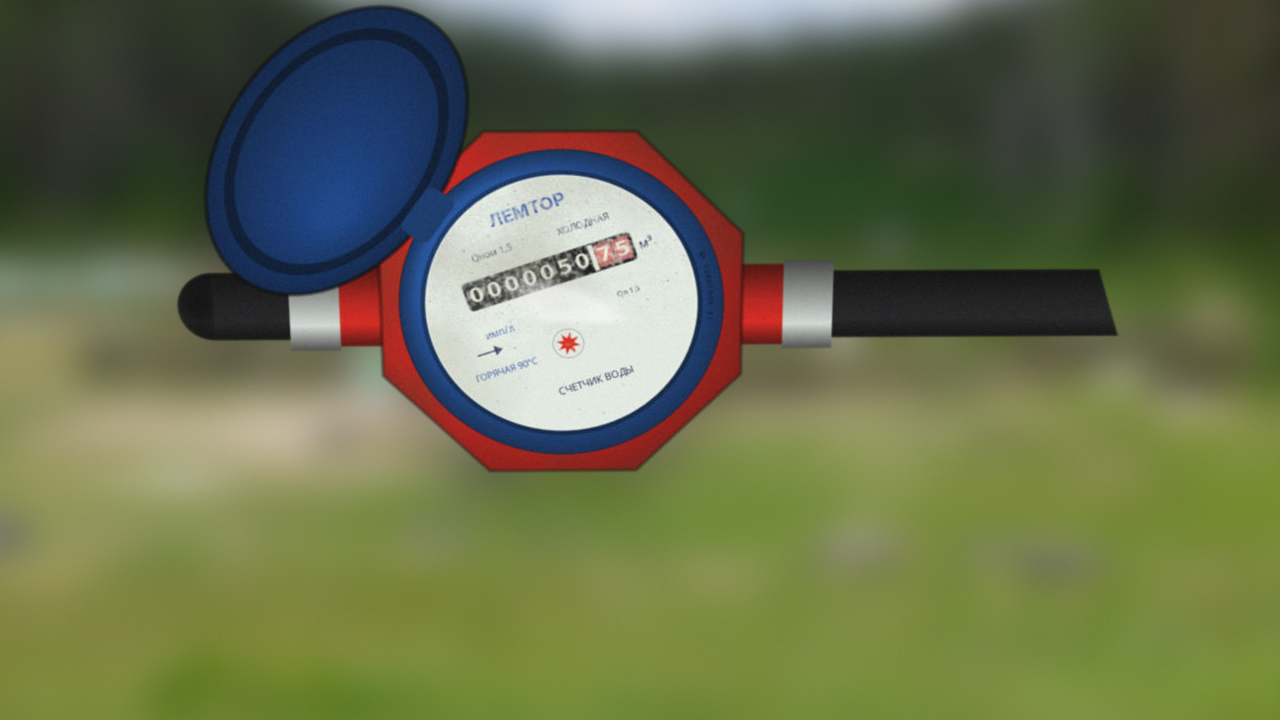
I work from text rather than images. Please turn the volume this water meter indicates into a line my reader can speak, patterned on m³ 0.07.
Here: m³ 50.75
